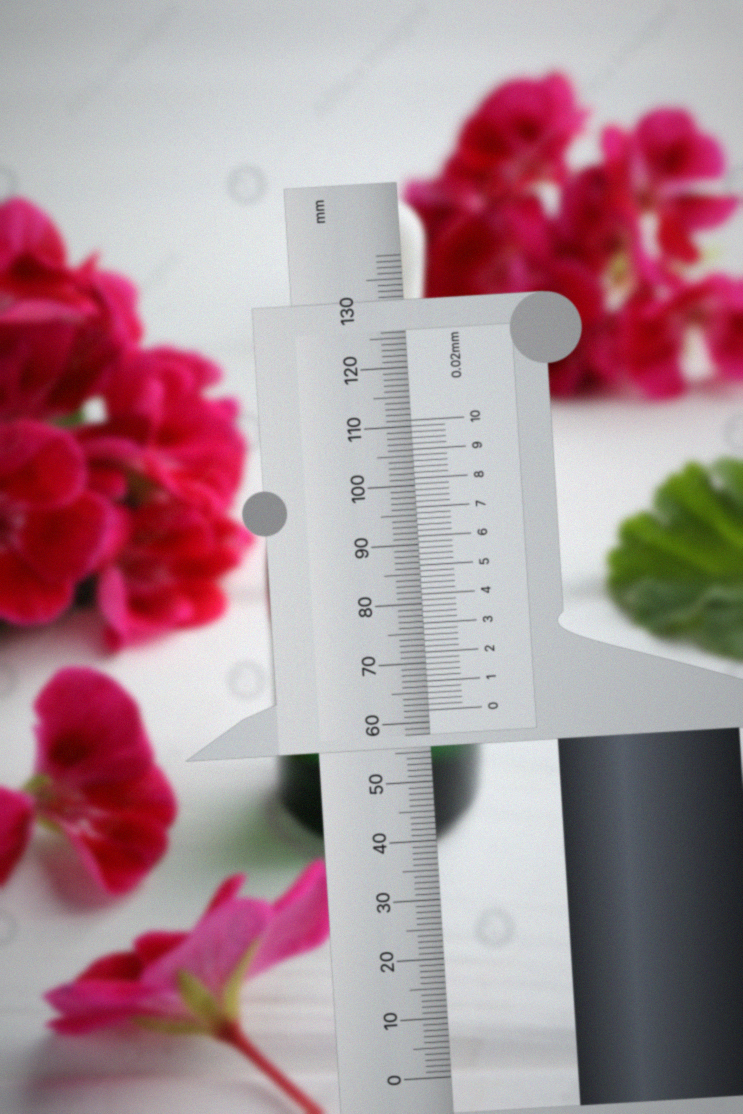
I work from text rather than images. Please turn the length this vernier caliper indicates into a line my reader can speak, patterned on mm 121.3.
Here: mm 62.0
